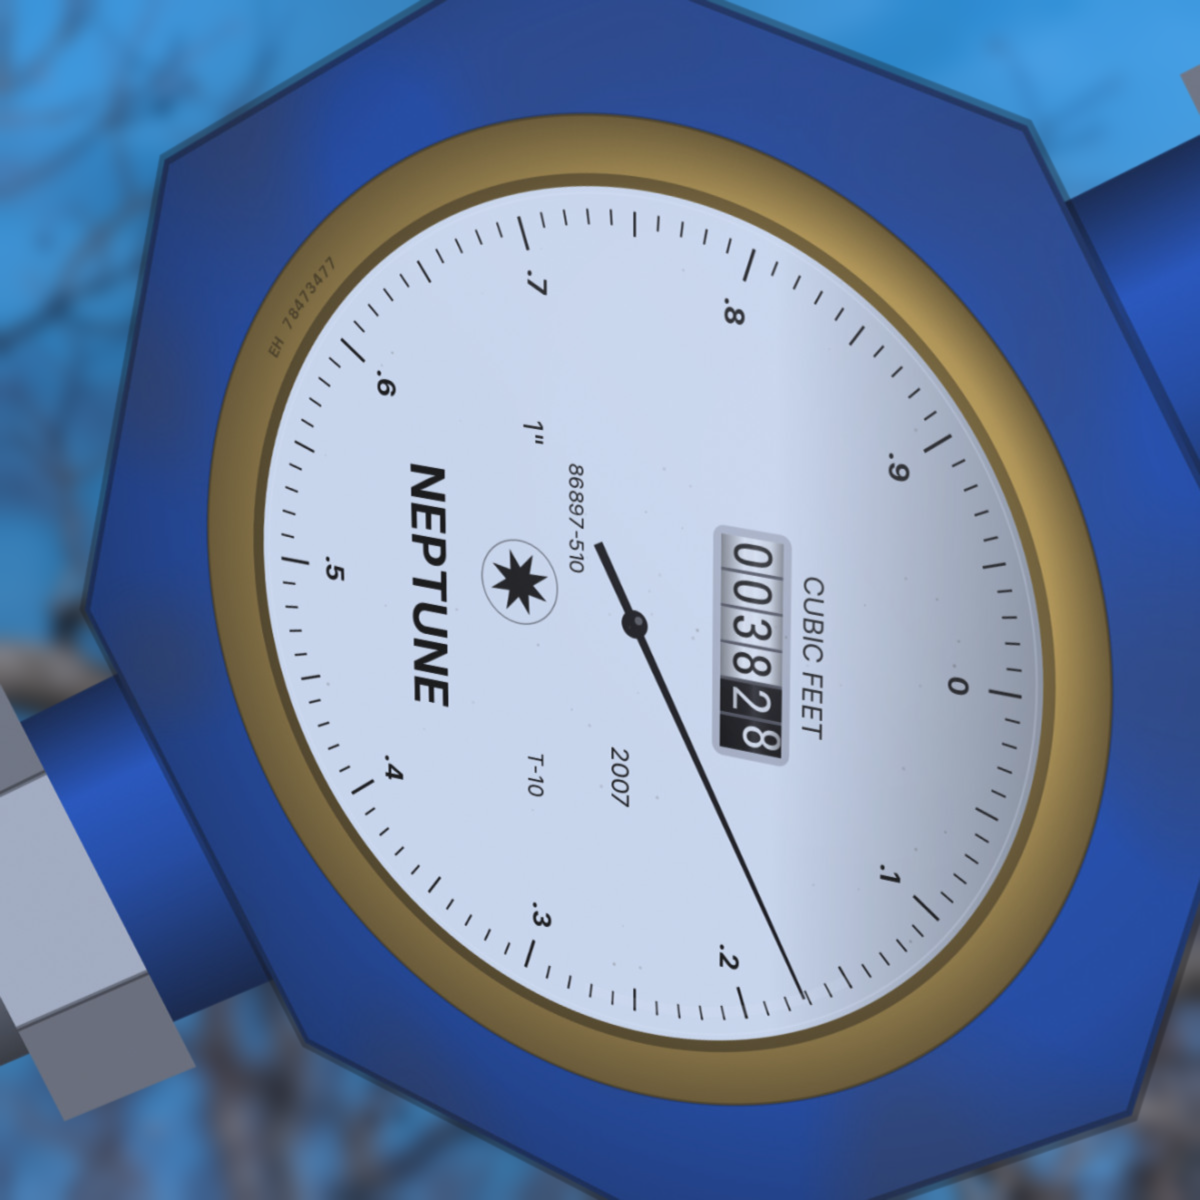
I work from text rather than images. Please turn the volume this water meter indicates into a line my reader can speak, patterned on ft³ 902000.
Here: ft³ 3828.17
